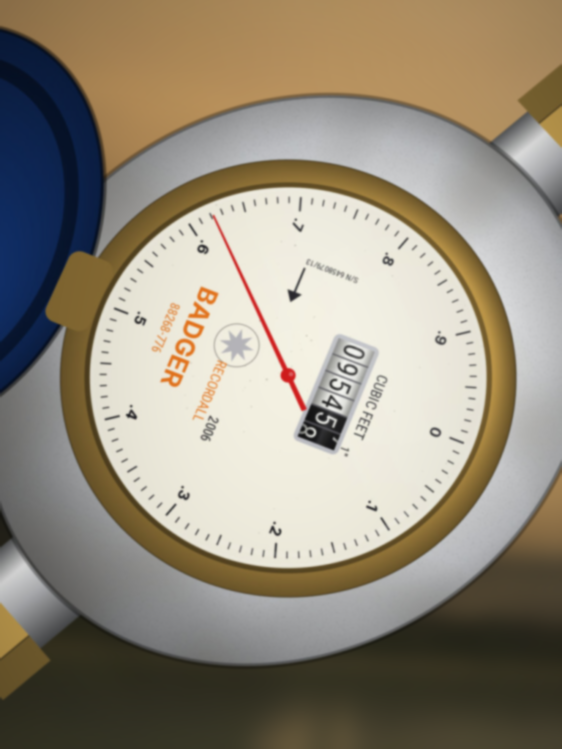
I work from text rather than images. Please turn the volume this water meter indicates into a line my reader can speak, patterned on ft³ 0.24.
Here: ft³ 95457.62
